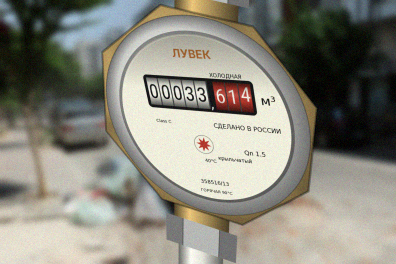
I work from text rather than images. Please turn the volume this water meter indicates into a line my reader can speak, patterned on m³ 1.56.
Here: m³ 33.614
